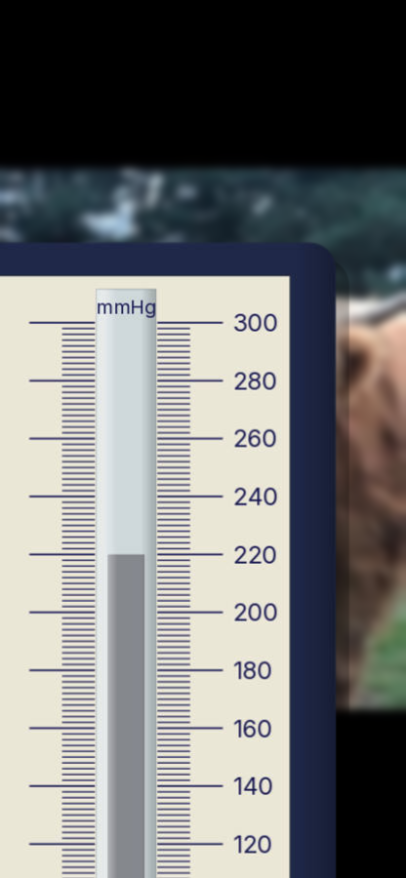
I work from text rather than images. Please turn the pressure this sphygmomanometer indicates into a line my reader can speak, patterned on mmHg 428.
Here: mmHg 220
